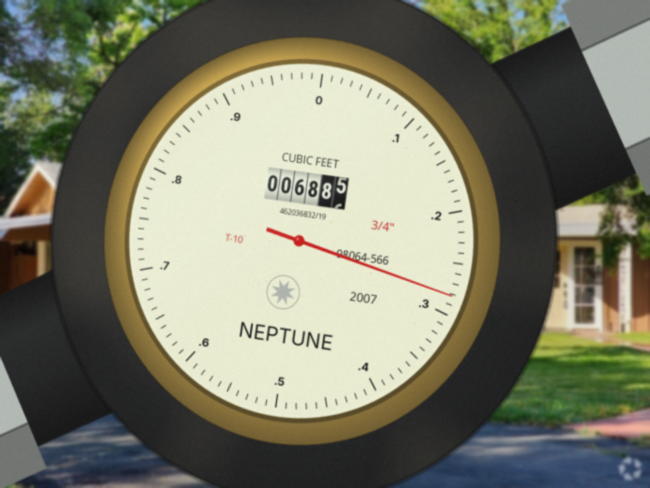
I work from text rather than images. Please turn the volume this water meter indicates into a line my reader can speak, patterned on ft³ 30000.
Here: ft³ 6885.28
